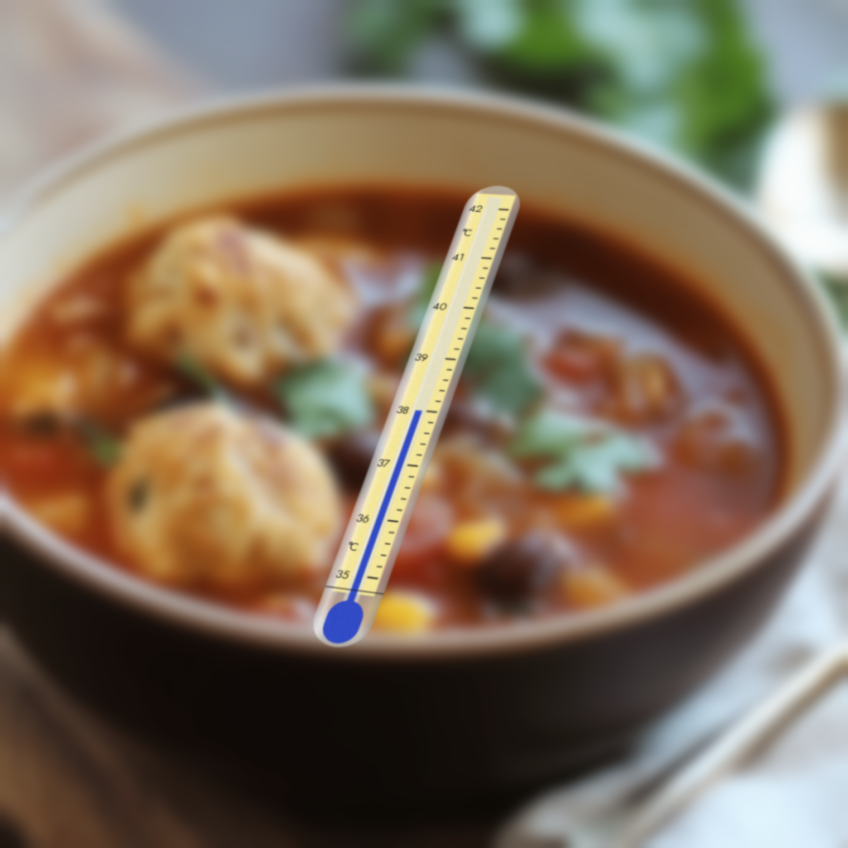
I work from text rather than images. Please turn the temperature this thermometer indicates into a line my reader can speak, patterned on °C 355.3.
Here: °C 38
